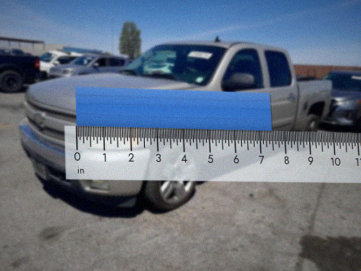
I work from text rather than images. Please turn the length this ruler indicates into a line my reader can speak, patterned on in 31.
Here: in 7.5
